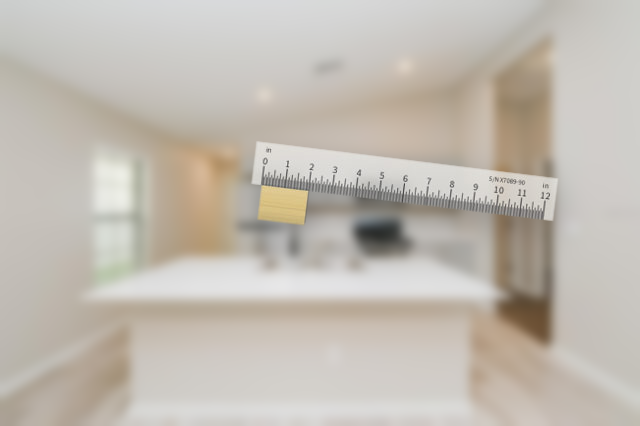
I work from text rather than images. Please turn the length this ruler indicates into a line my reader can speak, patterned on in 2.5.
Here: in 2
